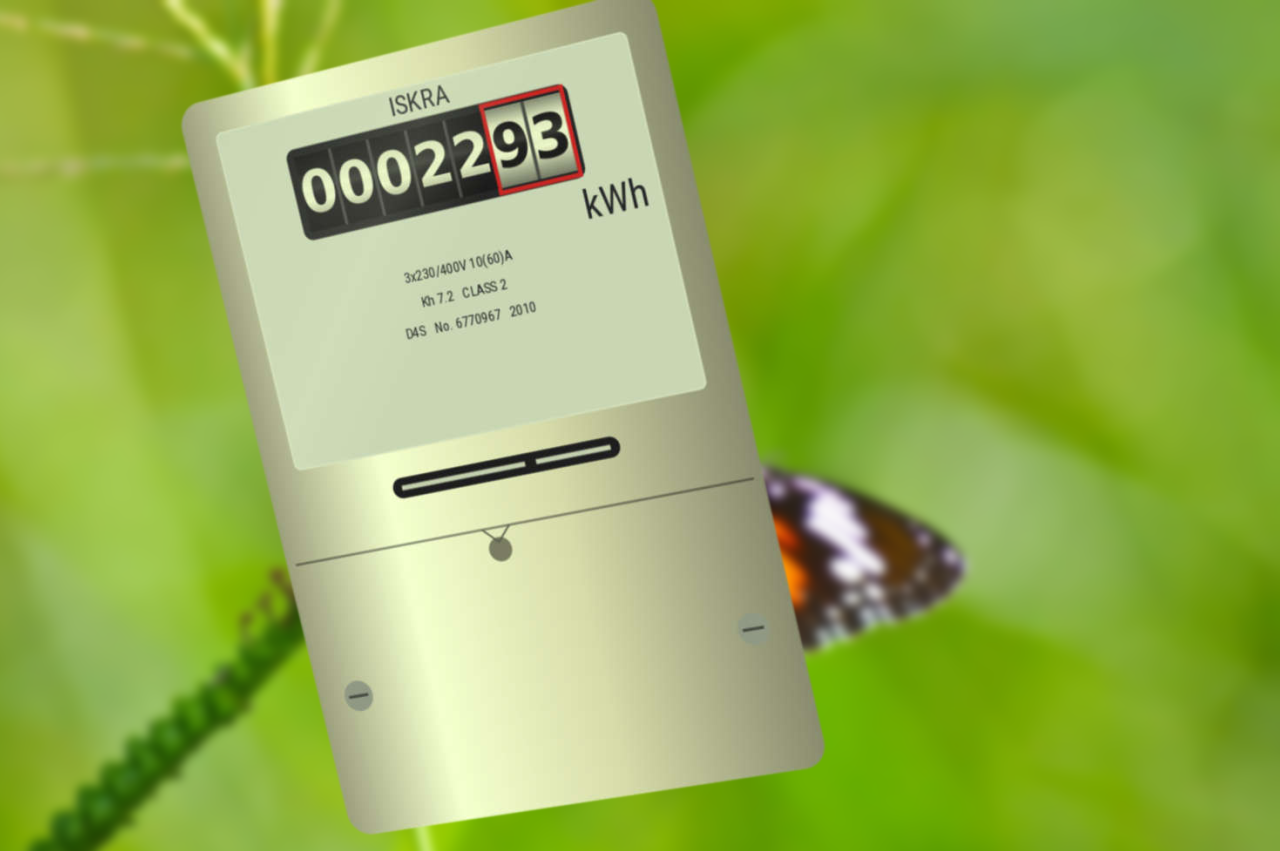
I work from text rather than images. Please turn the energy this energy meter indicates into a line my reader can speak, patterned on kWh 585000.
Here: kWh 22.93
